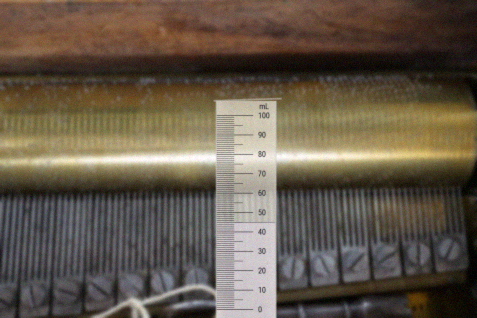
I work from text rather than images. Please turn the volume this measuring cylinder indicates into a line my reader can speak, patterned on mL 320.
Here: mL 45
